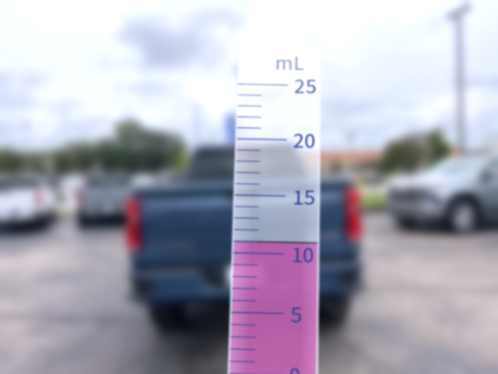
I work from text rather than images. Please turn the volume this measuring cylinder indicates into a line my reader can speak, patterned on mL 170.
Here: mL 11
